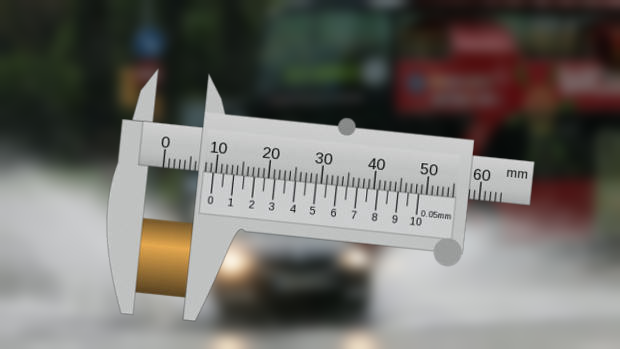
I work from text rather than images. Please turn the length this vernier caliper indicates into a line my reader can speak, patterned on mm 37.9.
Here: mm 9.5
